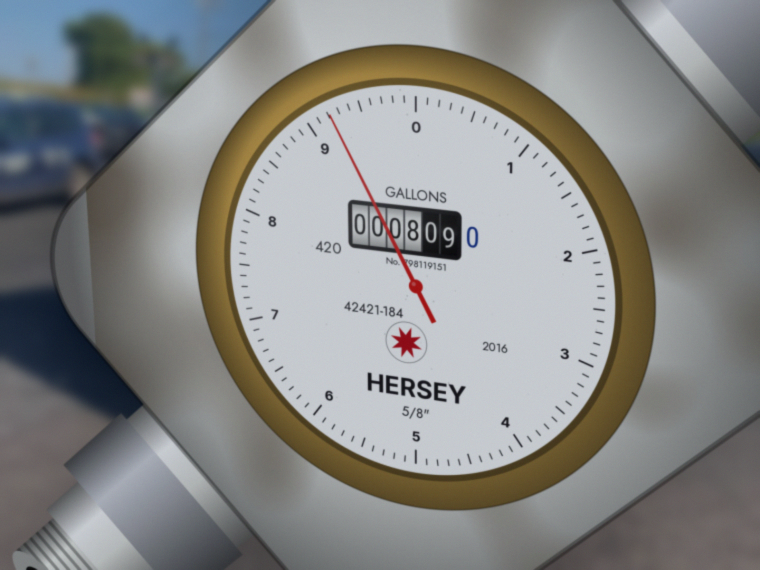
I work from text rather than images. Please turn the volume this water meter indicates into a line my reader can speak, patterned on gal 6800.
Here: gal 8089.2
